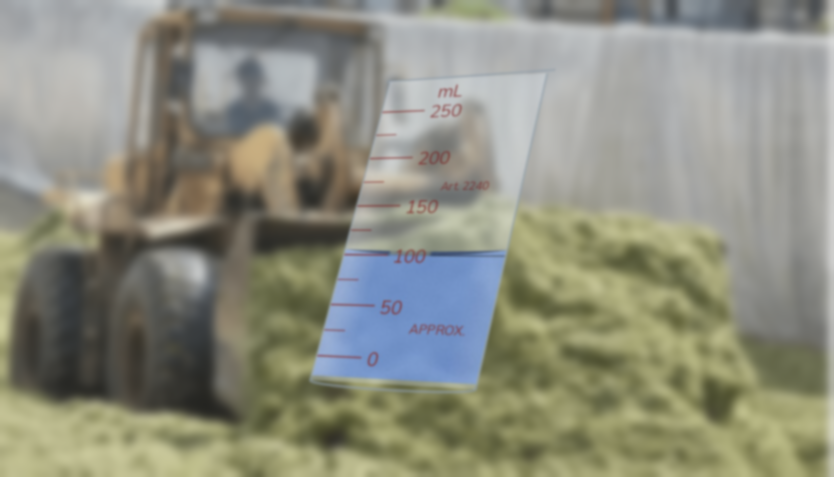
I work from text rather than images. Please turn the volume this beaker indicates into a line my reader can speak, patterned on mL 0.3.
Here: mL 100
